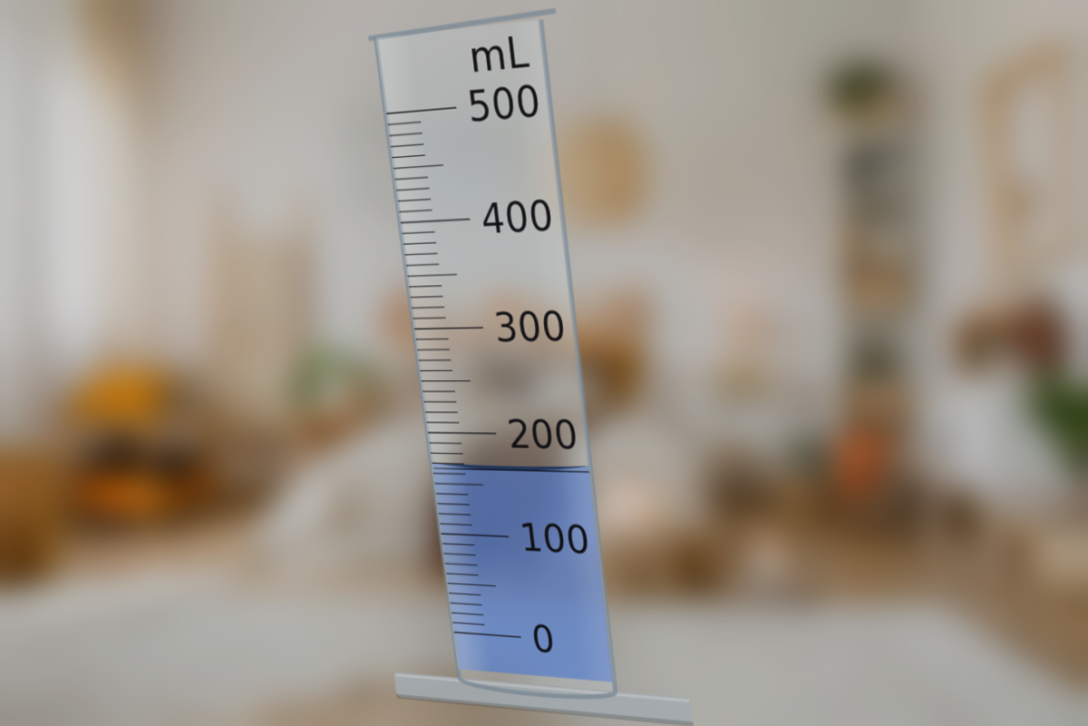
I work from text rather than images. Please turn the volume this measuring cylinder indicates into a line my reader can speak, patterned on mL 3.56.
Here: mL 165
